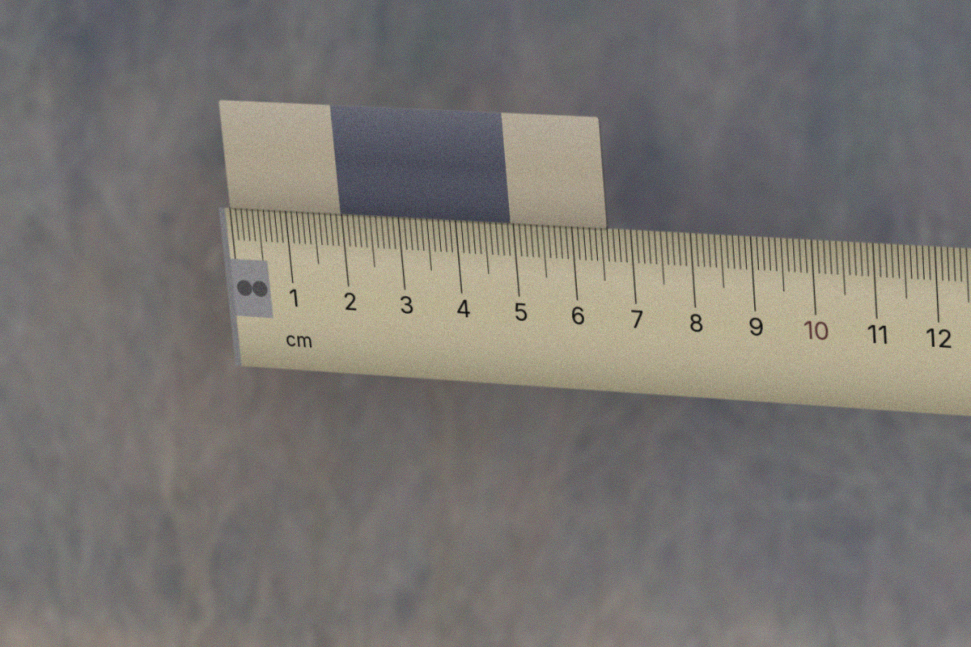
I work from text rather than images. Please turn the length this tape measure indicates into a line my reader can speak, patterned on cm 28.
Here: cm 6.6
